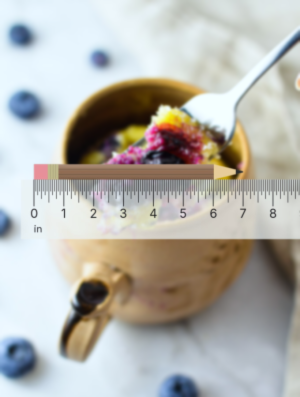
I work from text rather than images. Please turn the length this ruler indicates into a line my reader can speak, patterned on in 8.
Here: in 7
